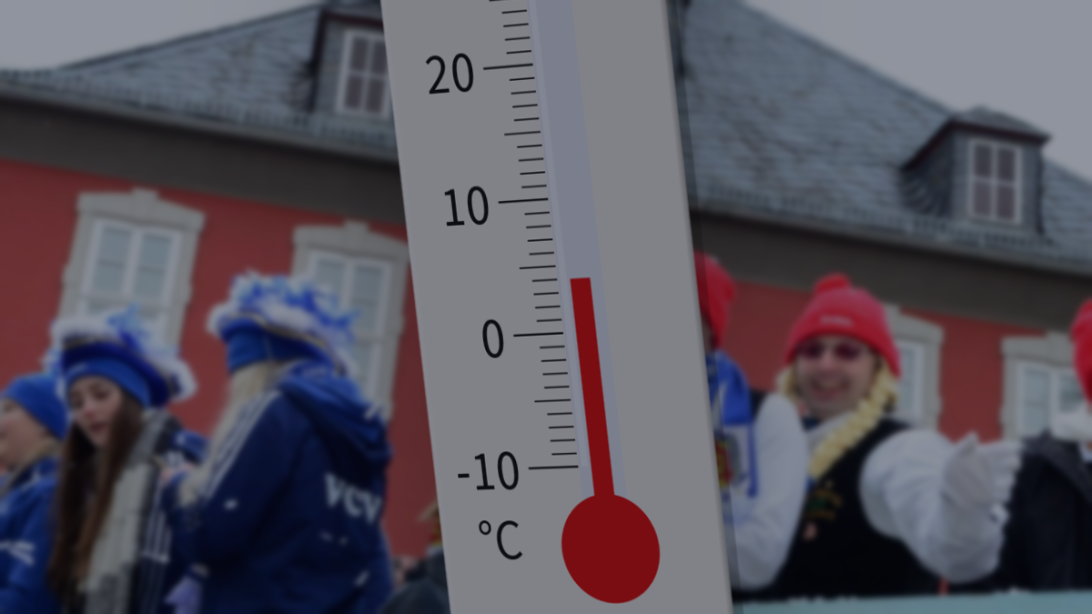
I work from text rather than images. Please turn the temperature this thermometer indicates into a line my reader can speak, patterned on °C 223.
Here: °C 4
